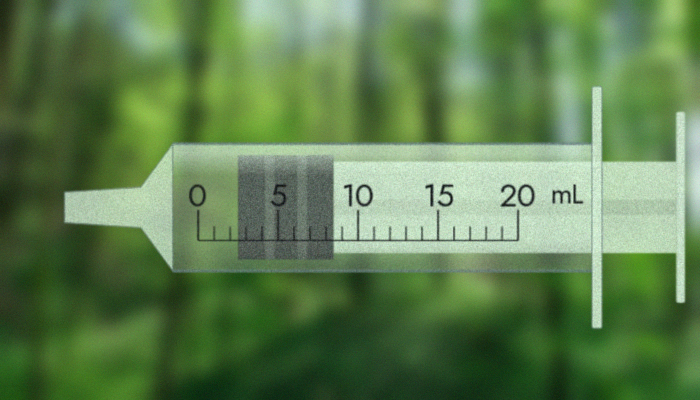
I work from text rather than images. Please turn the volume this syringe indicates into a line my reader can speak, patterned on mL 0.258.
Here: mL 2.5
